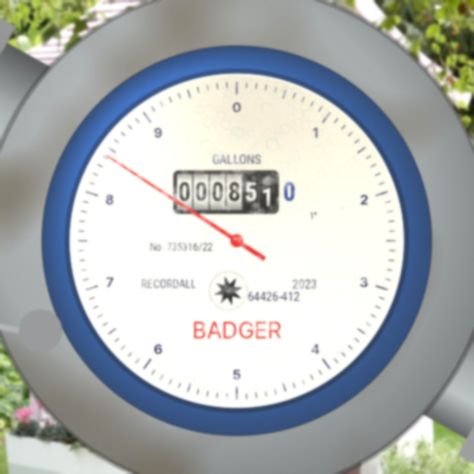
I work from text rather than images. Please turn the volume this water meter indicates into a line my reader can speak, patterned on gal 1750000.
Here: gal 8508.4
